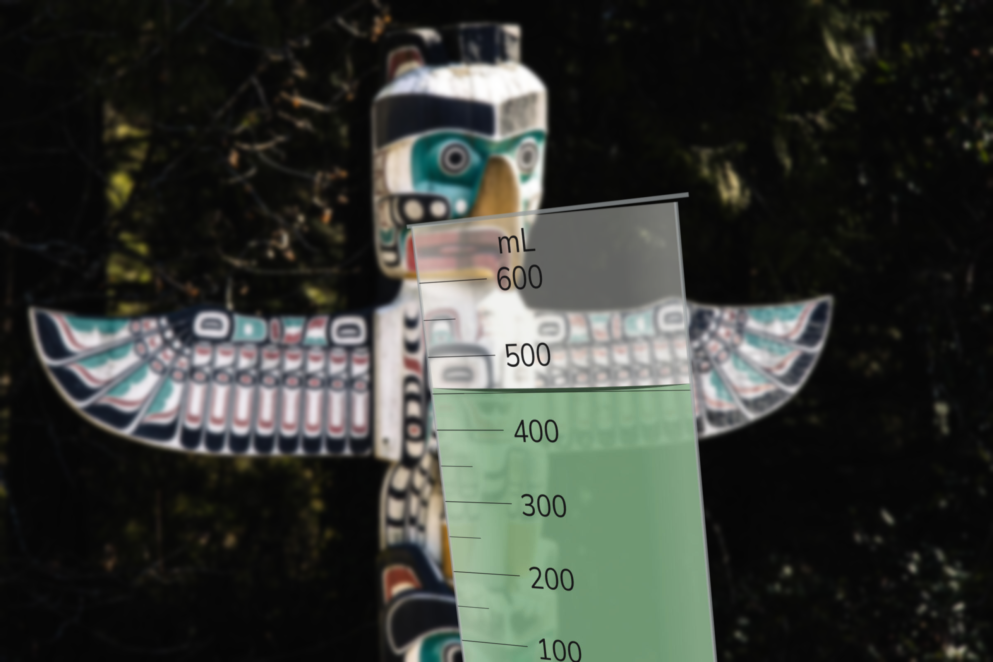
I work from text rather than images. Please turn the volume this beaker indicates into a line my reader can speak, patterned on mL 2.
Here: mL 450
